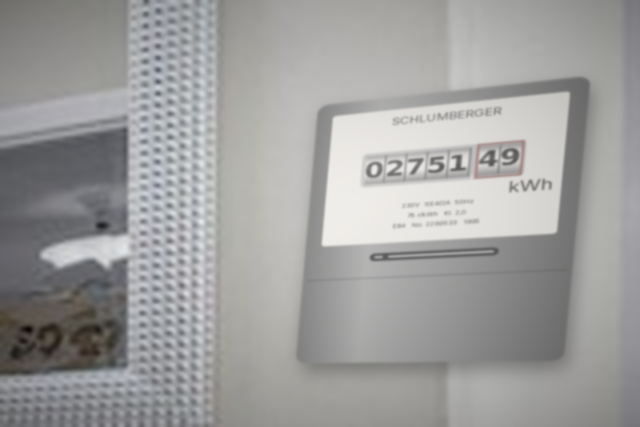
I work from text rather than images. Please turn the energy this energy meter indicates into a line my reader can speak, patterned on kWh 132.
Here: kWh 2751.49
